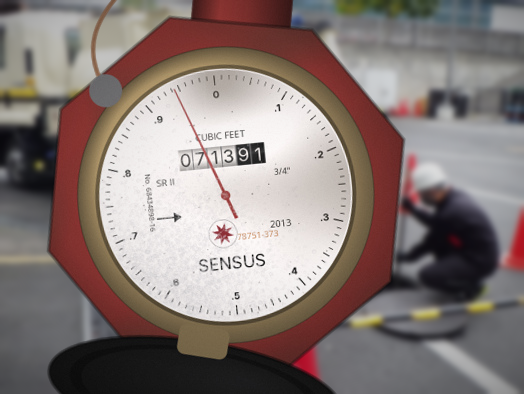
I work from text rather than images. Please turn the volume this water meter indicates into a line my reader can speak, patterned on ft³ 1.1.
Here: ft³ 71390.94
